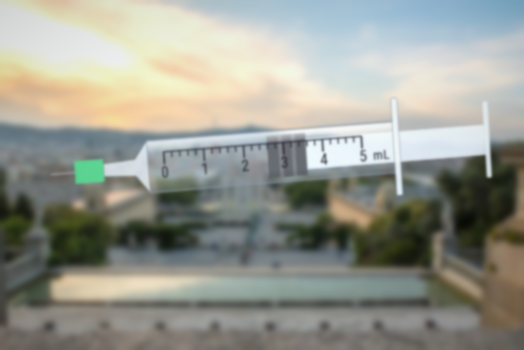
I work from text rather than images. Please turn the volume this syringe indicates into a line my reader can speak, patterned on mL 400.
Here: mL 2.6
